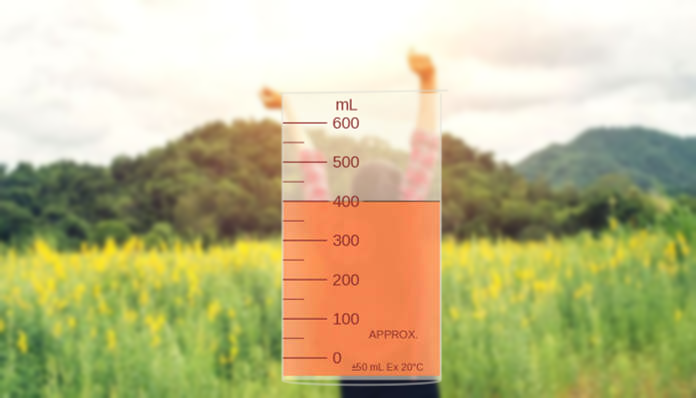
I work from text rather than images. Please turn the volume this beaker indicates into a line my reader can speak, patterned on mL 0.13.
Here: mL 400
